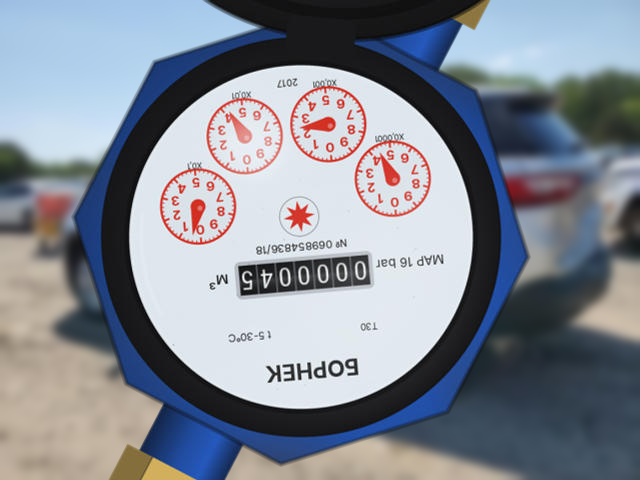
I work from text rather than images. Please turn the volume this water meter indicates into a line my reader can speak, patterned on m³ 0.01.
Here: m³ 45.0424
